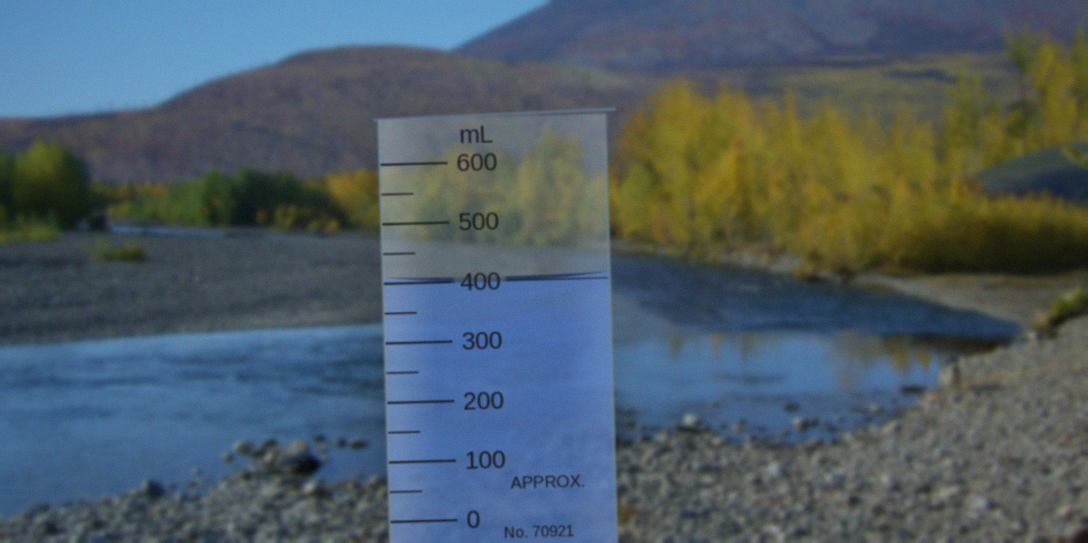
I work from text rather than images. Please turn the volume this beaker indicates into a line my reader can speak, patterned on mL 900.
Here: mL 400
